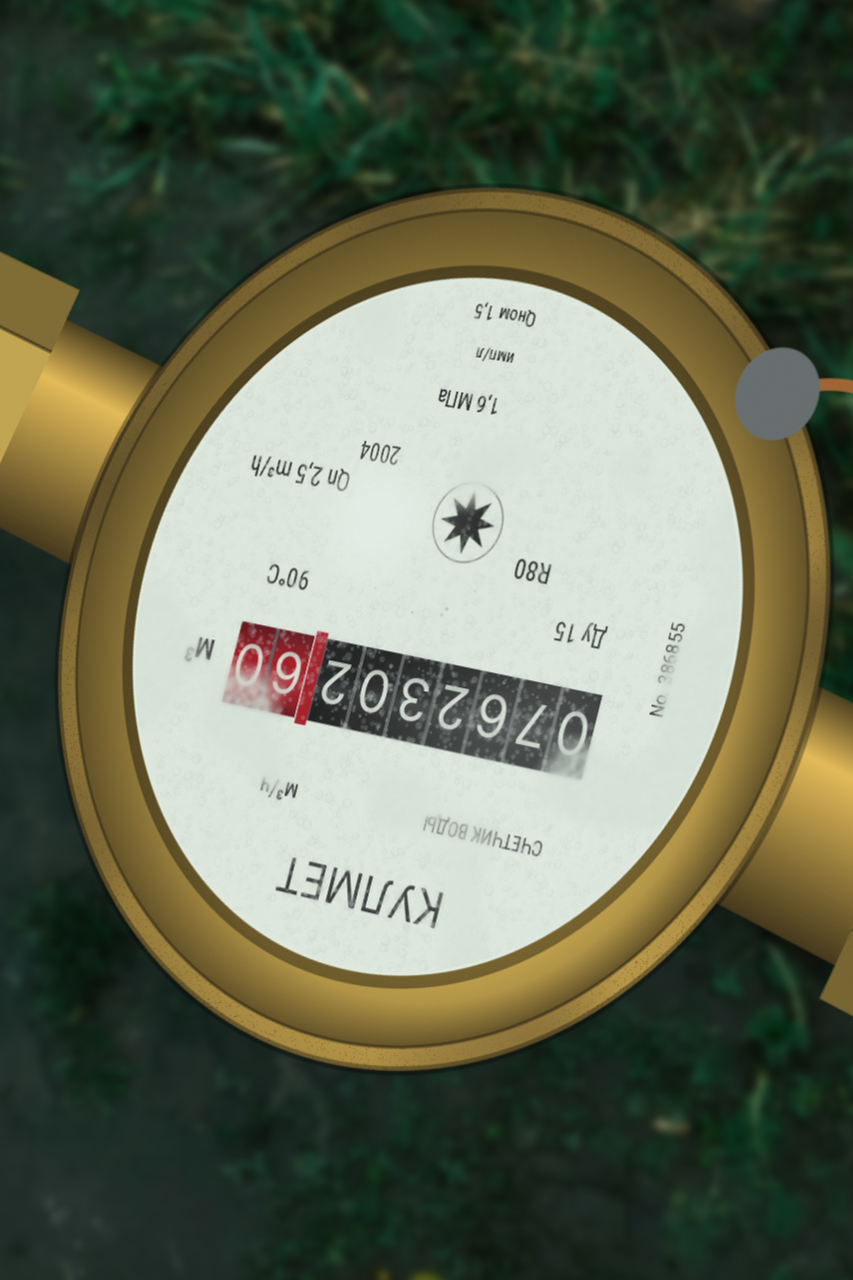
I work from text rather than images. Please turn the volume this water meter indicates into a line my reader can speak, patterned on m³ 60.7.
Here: m³ 762302.60
